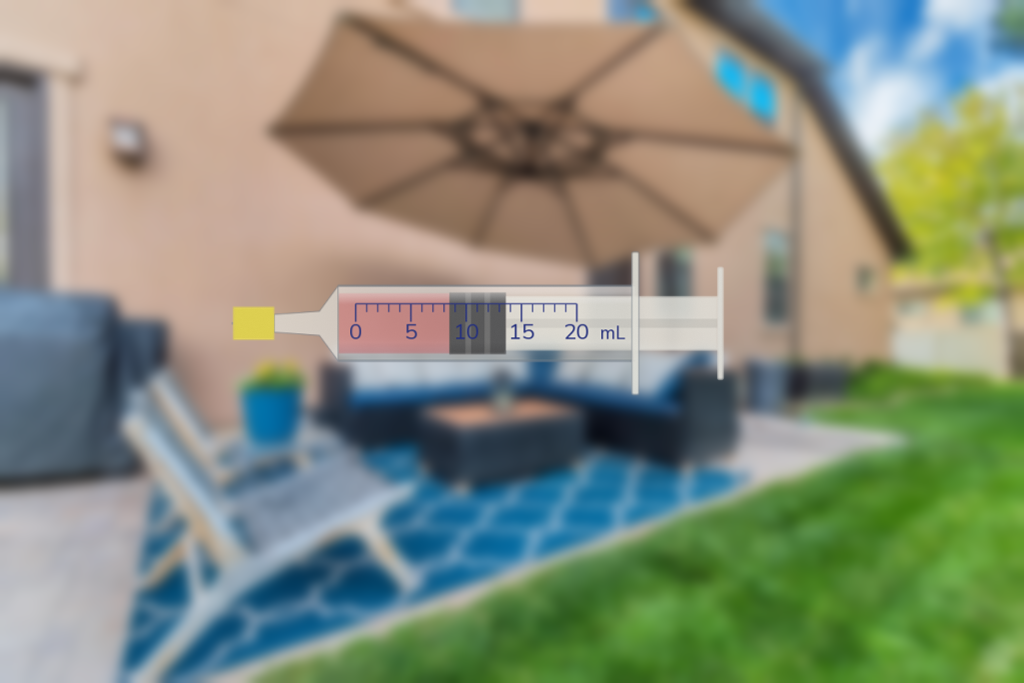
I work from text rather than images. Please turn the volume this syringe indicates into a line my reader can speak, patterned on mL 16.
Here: mL 8.5
